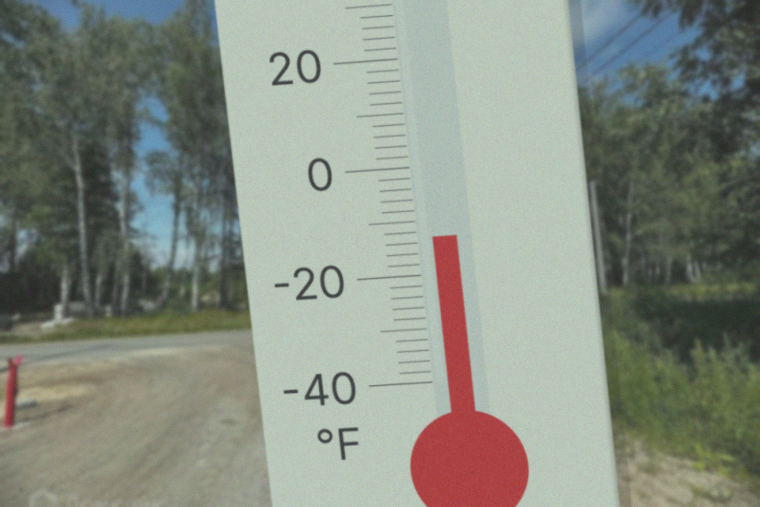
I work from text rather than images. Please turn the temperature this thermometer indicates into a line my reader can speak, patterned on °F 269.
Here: °F -13
